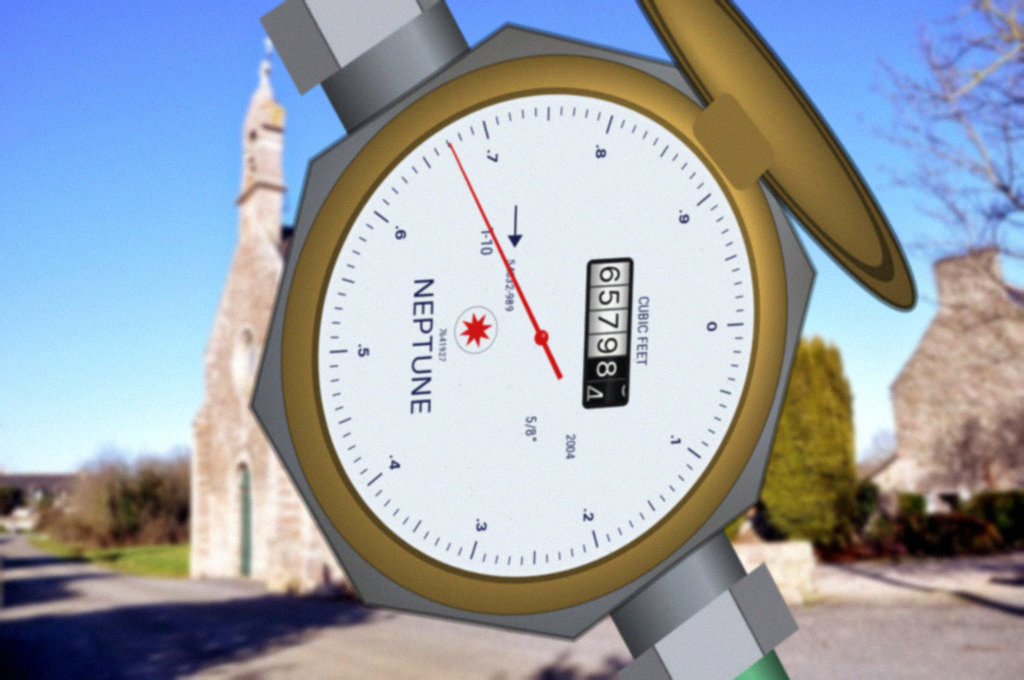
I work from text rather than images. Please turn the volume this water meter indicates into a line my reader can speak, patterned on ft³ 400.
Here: ft³ 657983.67
